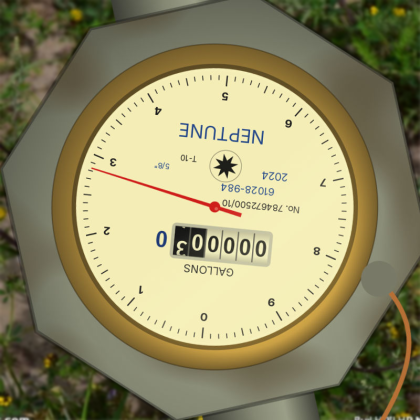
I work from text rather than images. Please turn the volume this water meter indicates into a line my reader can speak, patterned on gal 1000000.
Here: gal 32.8
